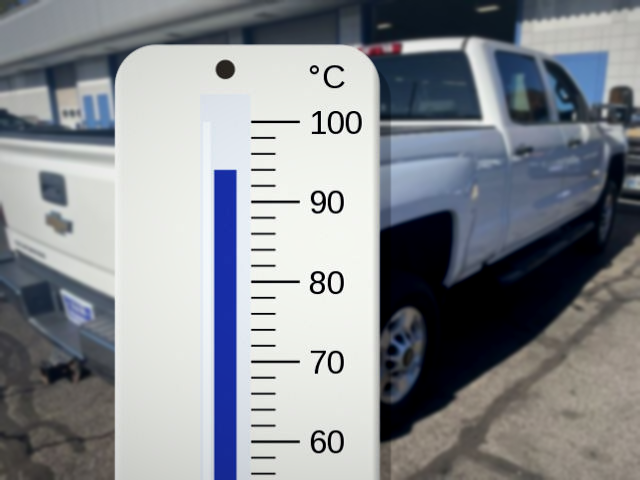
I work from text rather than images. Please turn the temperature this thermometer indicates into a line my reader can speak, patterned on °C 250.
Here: °C 94
